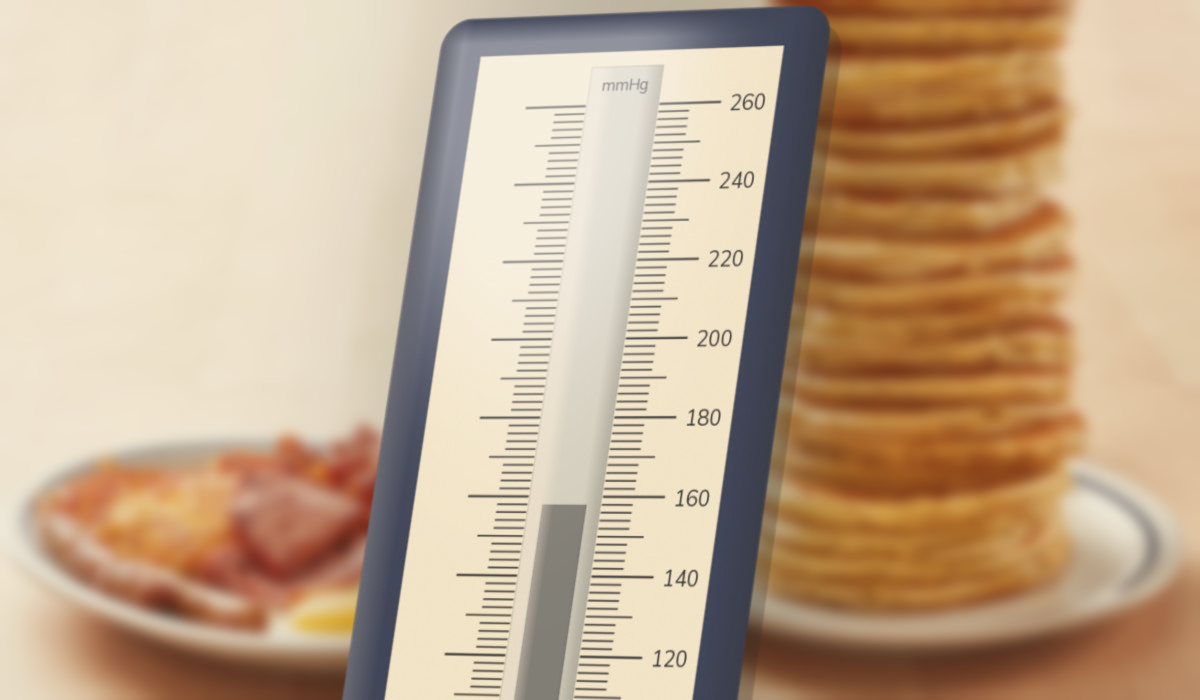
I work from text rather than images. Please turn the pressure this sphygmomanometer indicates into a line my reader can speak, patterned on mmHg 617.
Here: mmHg 158
